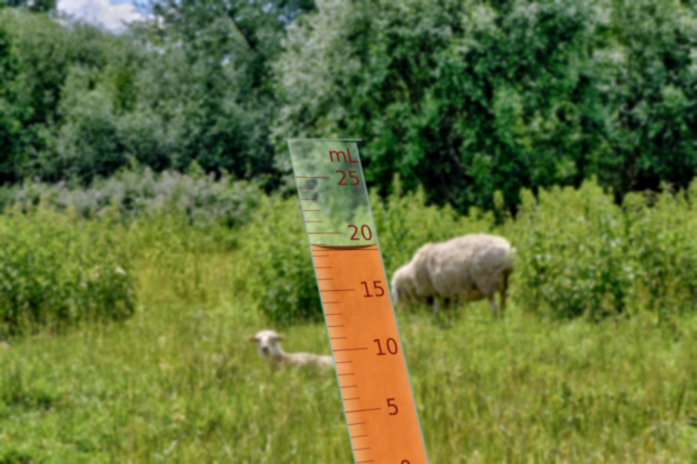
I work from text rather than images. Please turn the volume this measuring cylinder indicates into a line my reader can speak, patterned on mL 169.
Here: mL 18.5
